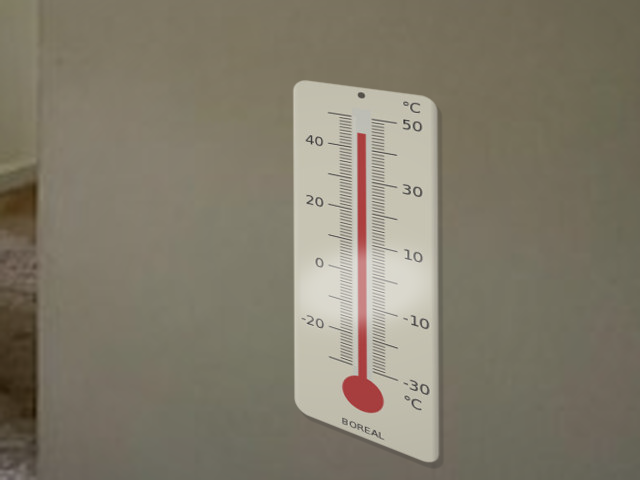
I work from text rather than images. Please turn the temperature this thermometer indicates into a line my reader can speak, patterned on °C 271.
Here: °C 45
